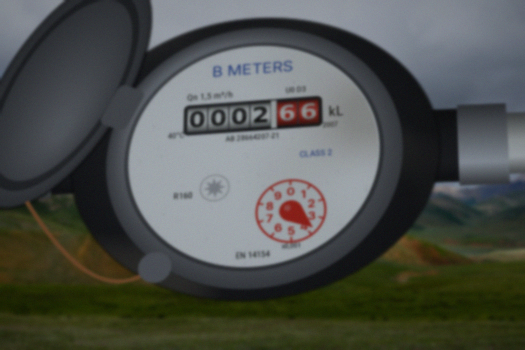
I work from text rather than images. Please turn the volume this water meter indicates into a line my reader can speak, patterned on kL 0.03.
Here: kL 2.663
